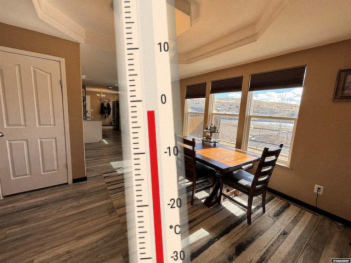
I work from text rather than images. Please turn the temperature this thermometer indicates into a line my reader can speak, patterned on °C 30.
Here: °C -2
